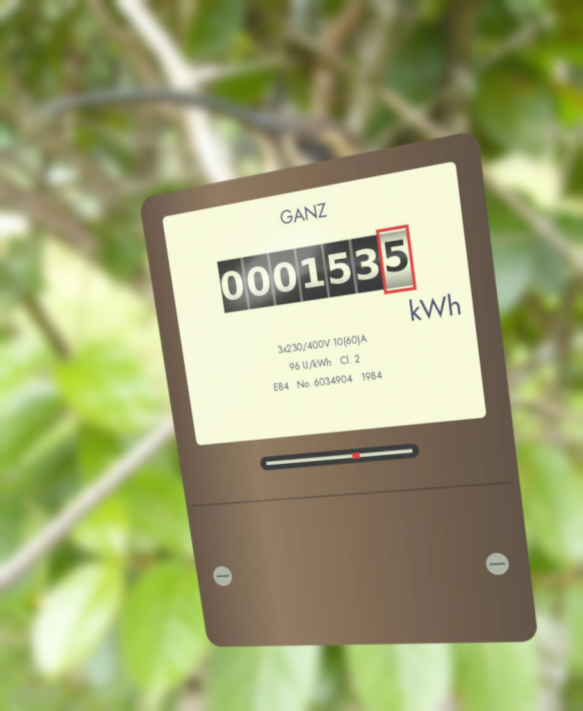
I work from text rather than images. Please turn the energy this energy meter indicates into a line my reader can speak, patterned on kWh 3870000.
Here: kWh 153.5
